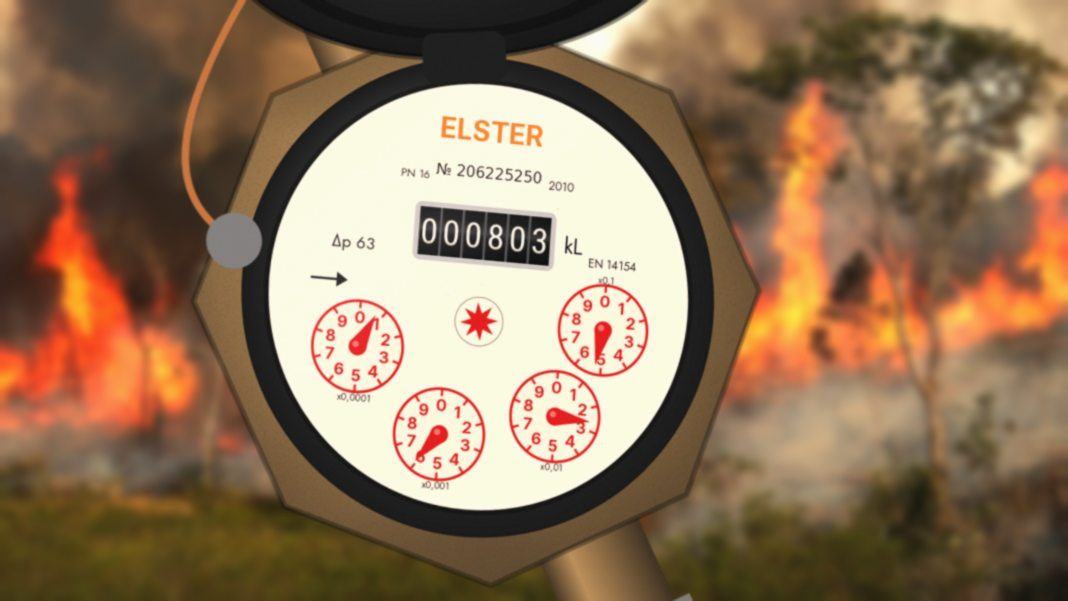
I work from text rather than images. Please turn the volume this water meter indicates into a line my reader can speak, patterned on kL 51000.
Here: kL 803.5260
